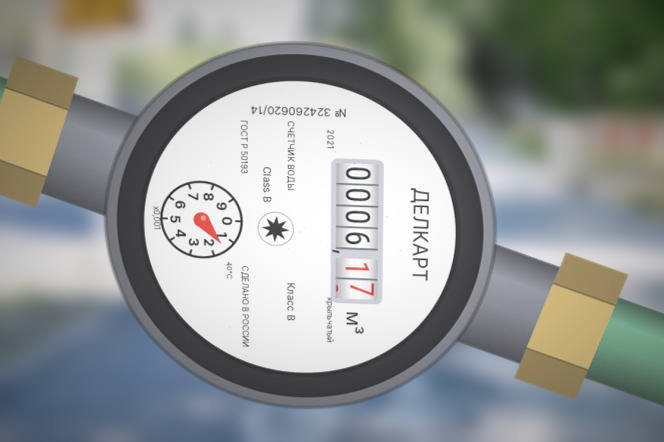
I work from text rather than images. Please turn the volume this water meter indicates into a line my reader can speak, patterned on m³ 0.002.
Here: m³ 6.171
